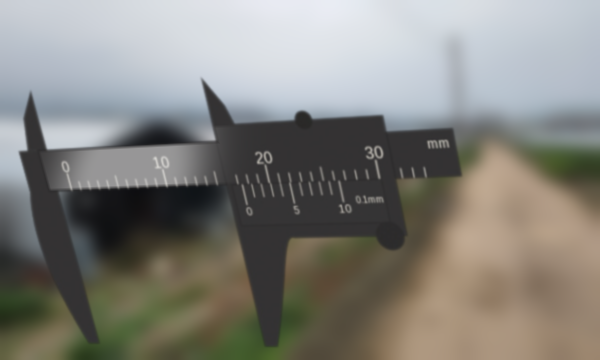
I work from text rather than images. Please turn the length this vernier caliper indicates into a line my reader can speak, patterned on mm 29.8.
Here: mm 17.4
